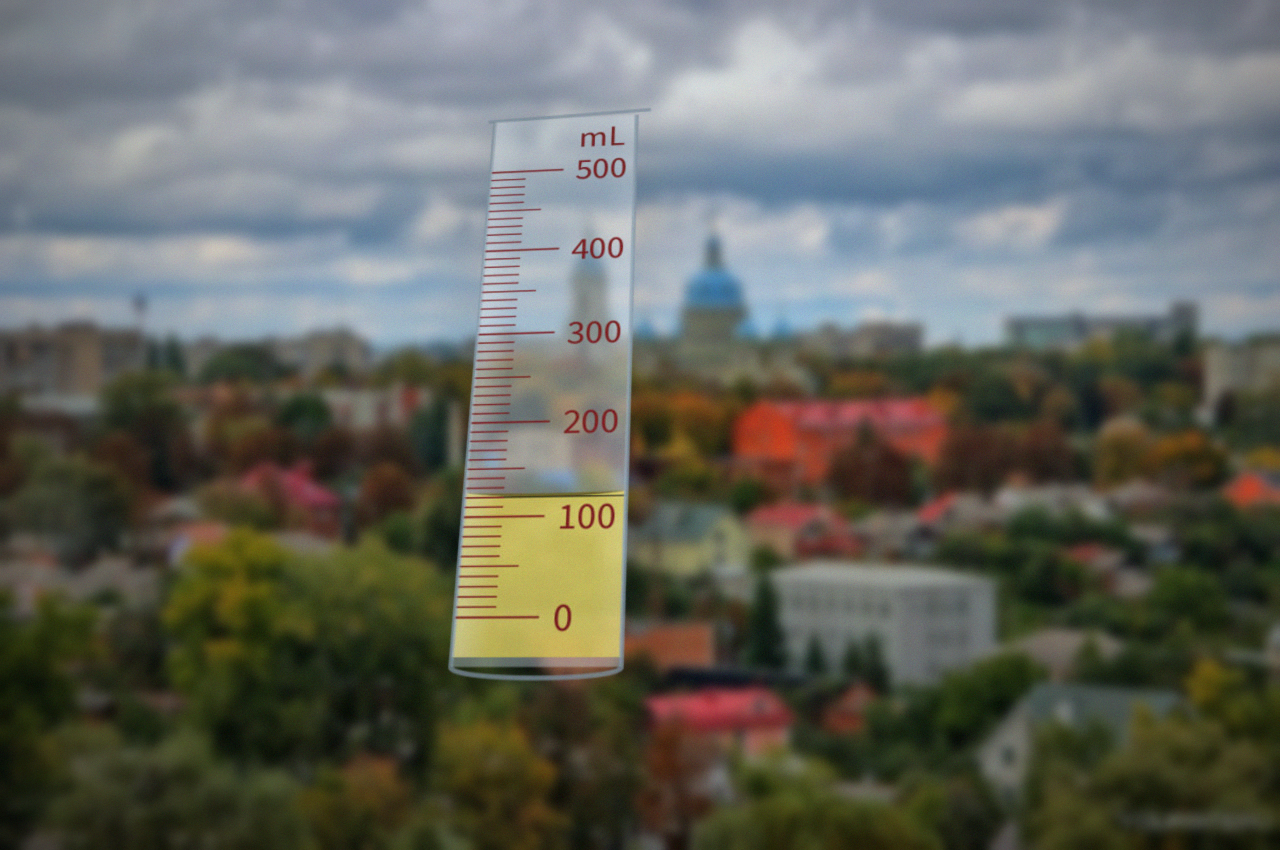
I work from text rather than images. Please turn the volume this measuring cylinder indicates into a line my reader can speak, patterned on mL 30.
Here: mL 120
